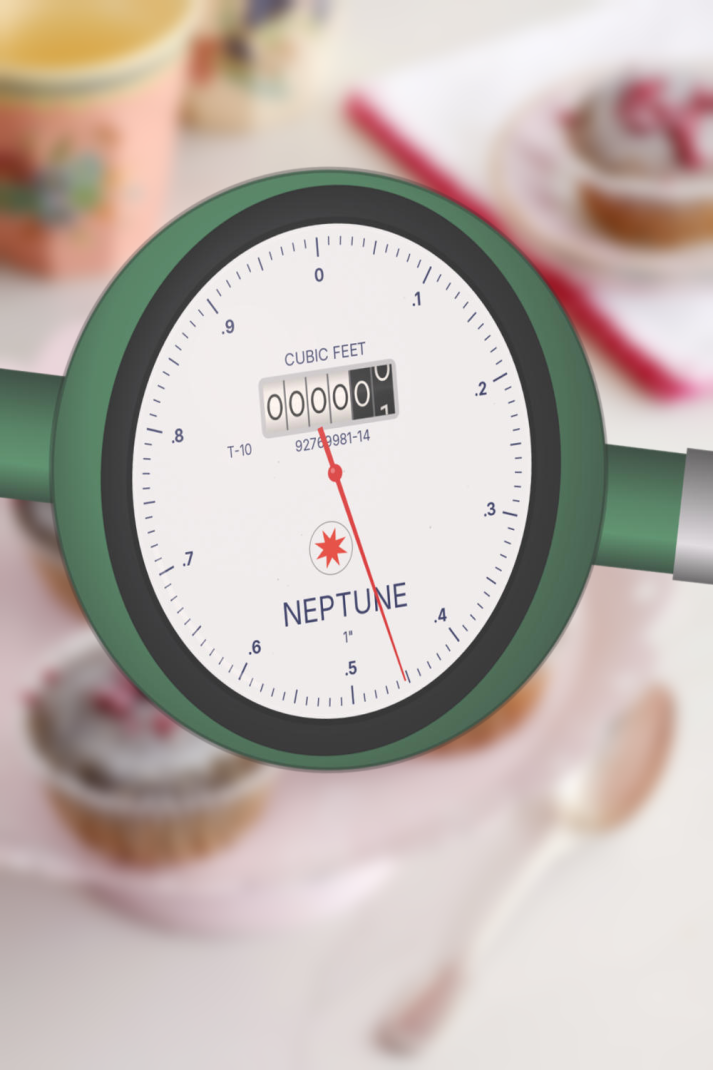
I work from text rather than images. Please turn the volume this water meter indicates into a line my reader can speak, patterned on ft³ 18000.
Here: ft³ 0.45
